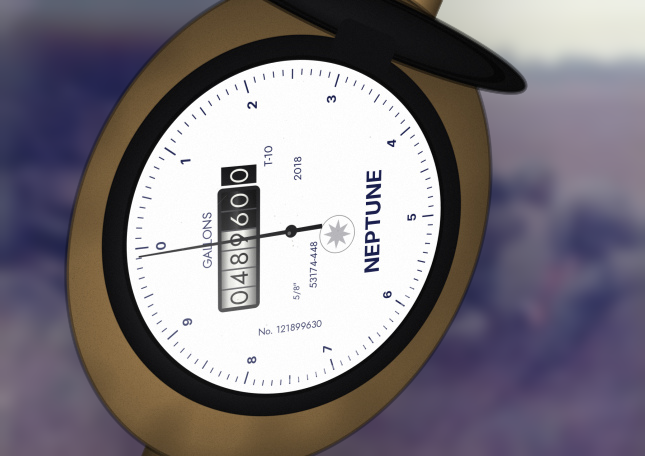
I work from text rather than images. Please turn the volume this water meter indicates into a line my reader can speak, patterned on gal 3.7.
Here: gal 489599.9
